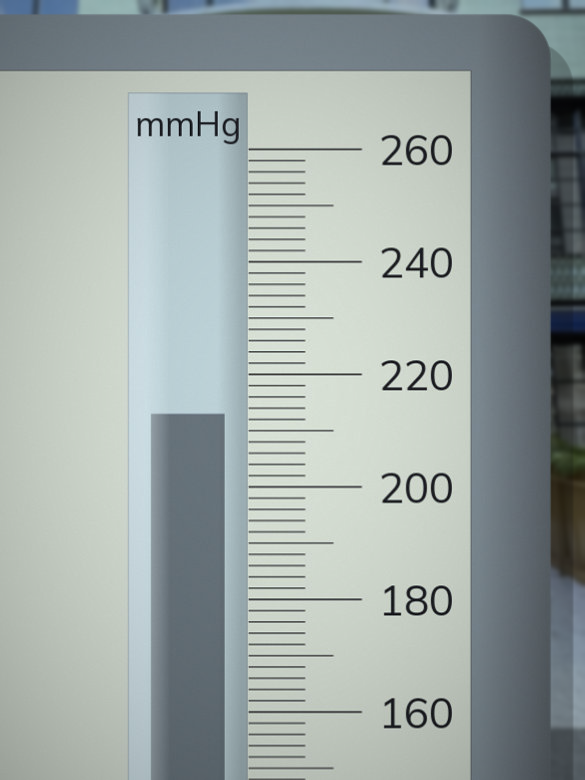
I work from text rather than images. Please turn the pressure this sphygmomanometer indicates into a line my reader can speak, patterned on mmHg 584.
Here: mmHg 213
